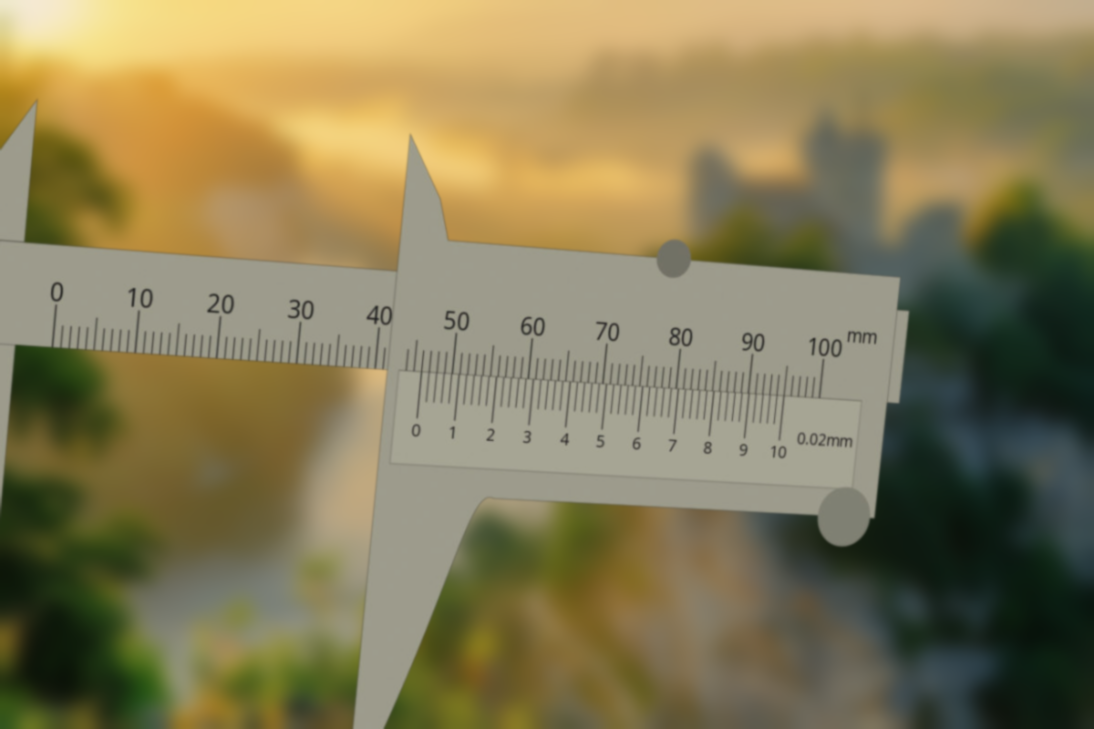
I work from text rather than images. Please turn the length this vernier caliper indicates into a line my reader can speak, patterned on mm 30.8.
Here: mm 46.0
